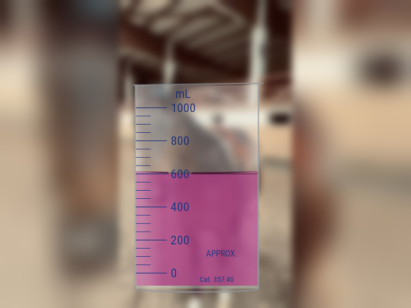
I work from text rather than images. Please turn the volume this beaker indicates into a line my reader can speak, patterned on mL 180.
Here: mL 600
